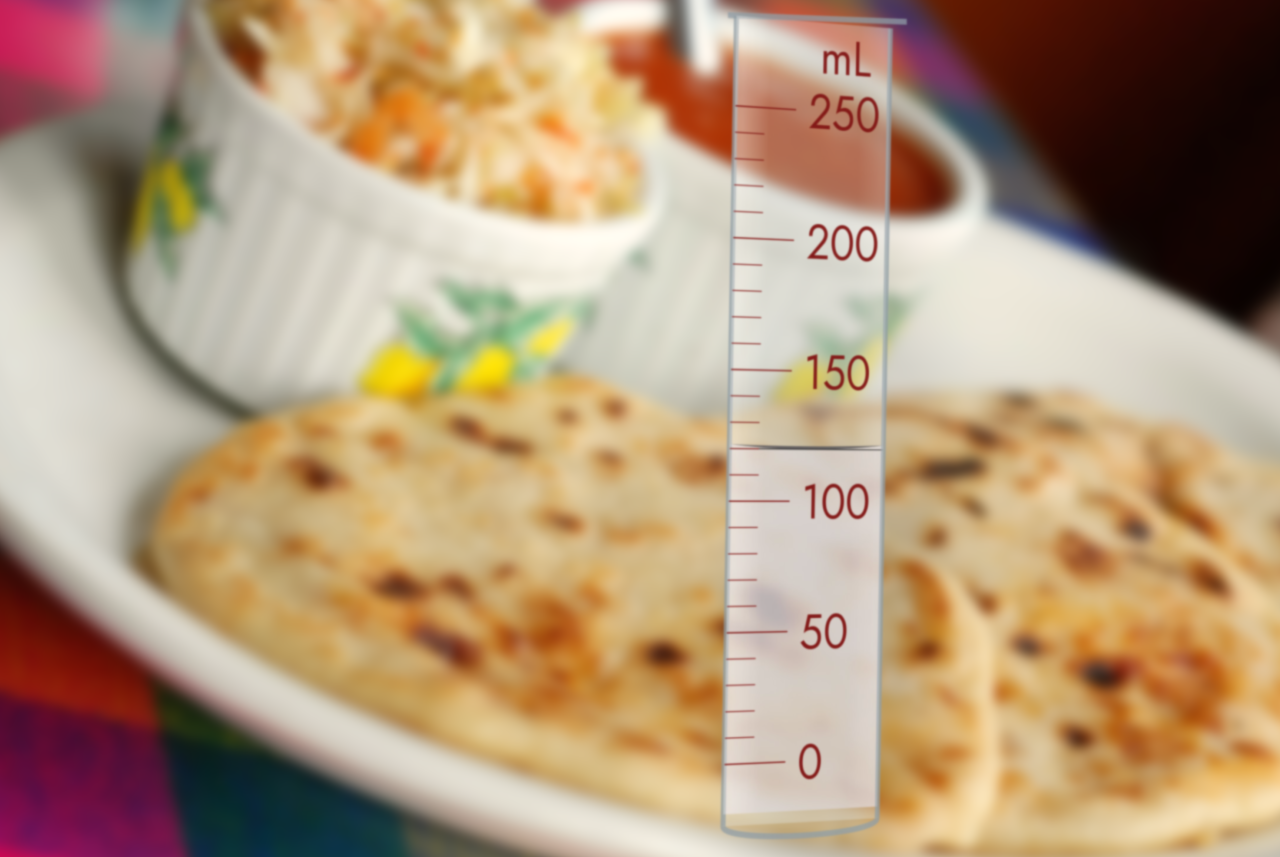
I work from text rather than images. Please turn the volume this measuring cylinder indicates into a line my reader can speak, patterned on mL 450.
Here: mL 120
